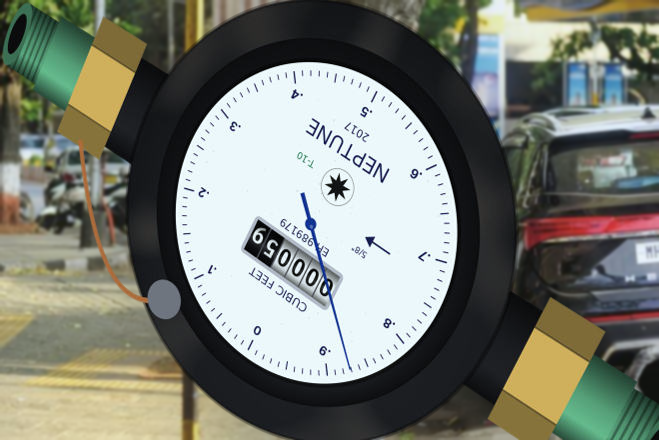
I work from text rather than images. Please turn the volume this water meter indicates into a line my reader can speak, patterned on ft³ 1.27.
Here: ft³ 58.87
